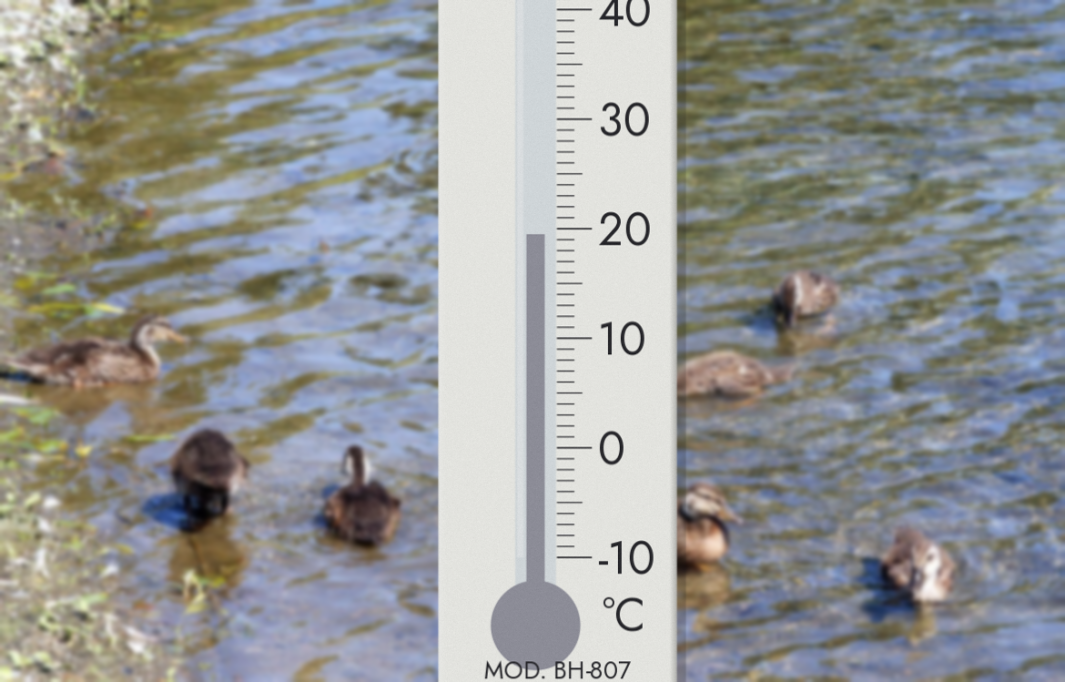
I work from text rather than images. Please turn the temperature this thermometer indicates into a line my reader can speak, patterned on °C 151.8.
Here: °C 19.5
